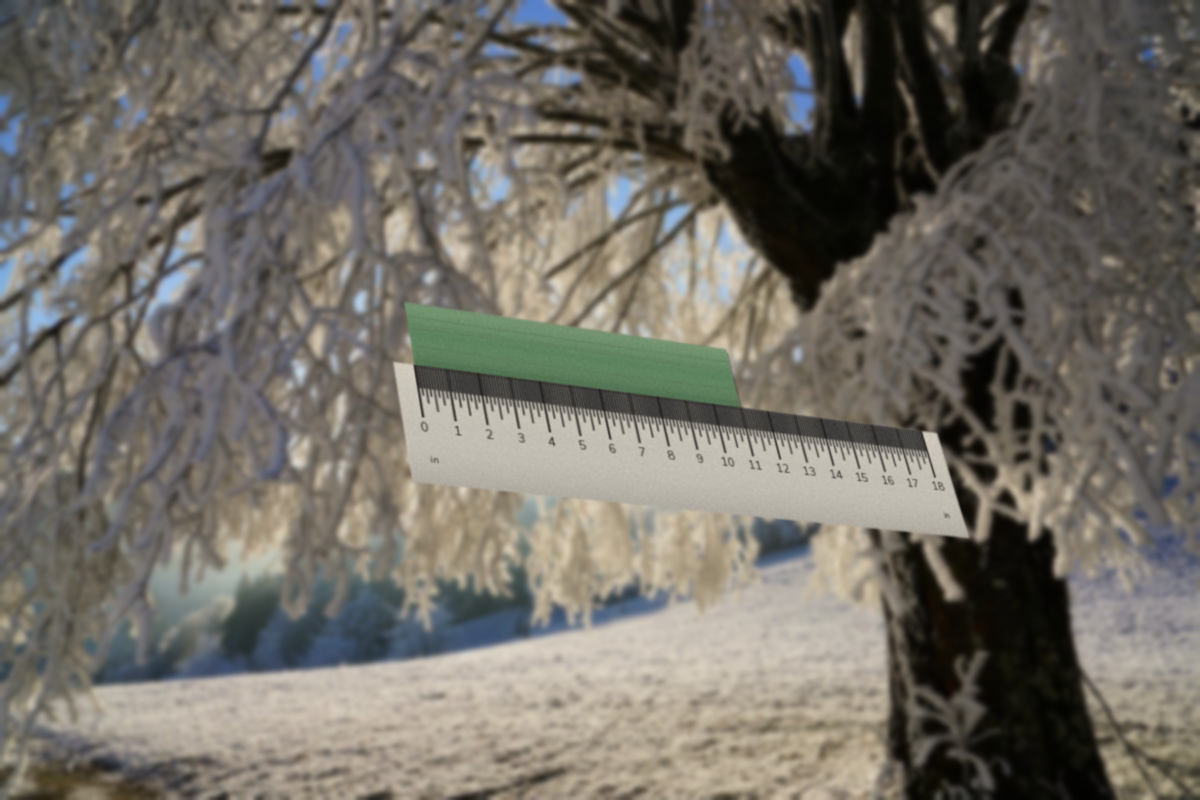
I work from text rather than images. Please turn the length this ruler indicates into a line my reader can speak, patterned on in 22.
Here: in 11
